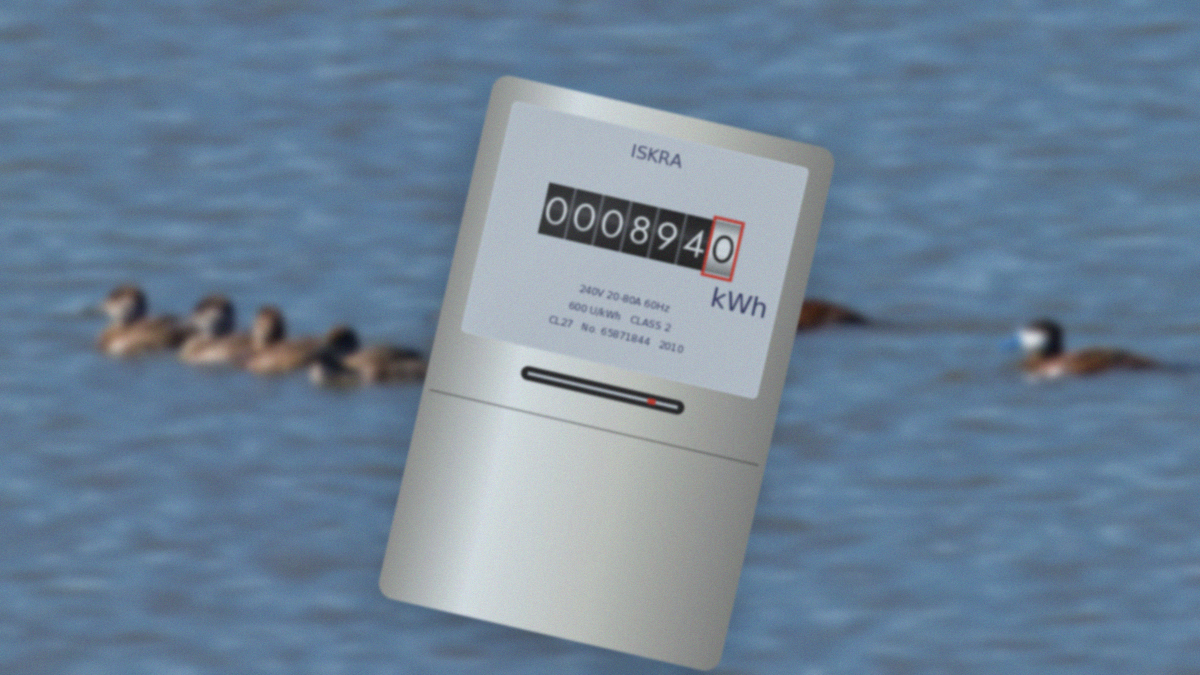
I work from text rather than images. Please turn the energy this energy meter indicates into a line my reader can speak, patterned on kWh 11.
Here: kWh 894.0
